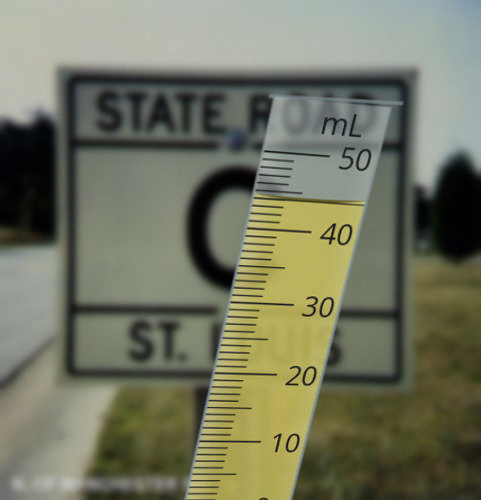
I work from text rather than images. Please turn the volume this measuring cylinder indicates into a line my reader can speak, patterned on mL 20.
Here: mL 44
